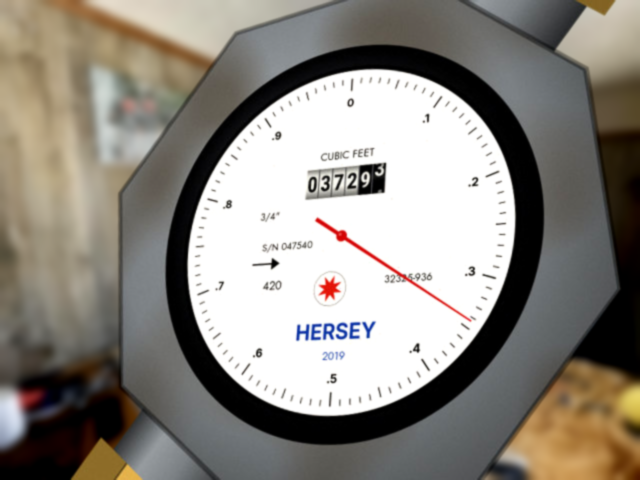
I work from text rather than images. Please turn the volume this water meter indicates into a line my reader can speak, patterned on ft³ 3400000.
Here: ft³ 37293.34
